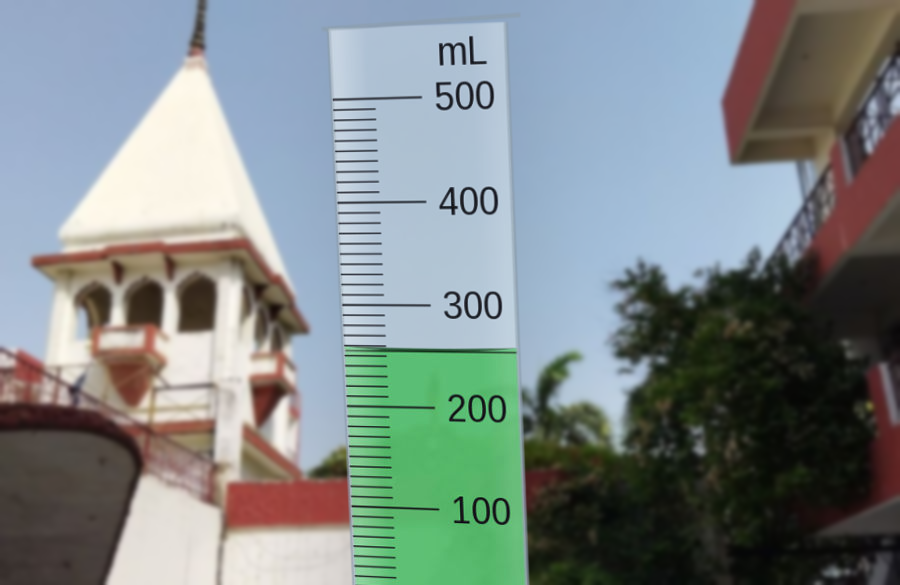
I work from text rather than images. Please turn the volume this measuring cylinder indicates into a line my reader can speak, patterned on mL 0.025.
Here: mL 255
